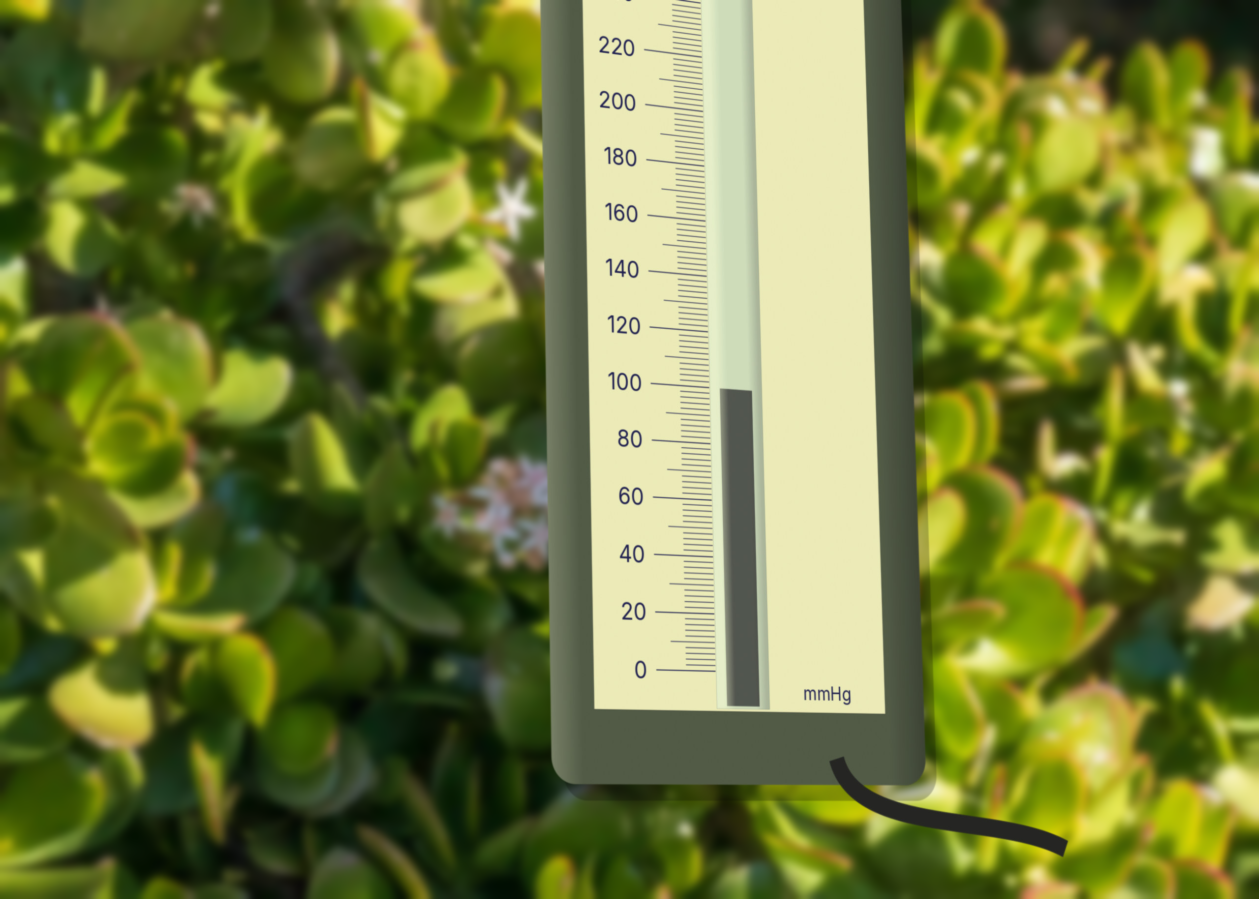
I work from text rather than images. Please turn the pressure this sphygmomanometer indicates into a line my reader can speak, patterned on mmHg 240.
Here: mmHg 100
